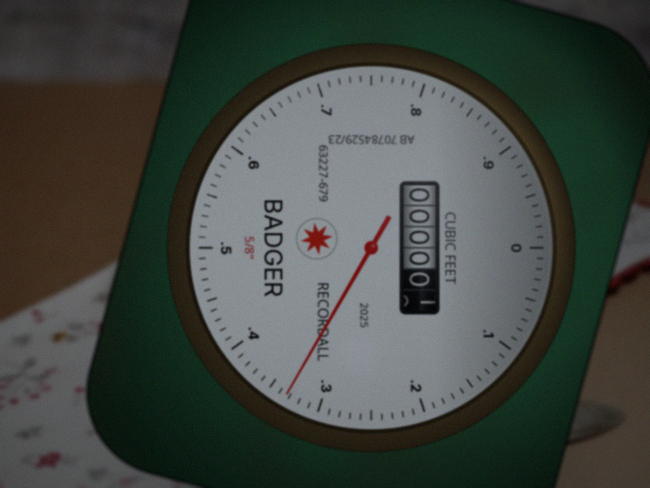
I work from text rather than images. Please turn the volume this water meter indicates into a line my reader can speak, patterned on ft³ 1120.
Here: ft³ 1.33
